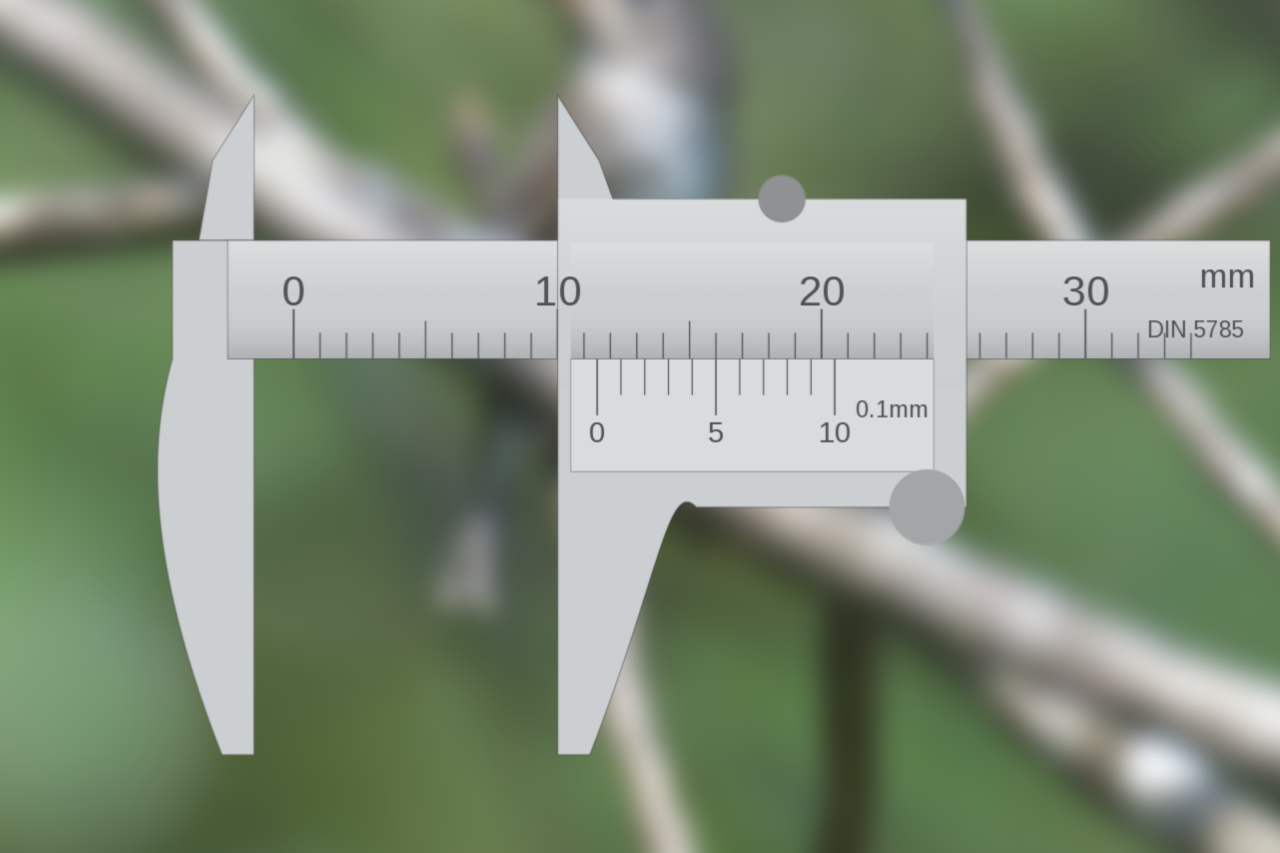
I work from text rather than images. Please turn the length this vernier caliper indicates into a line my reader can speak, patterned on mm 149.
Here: mm 11.5
